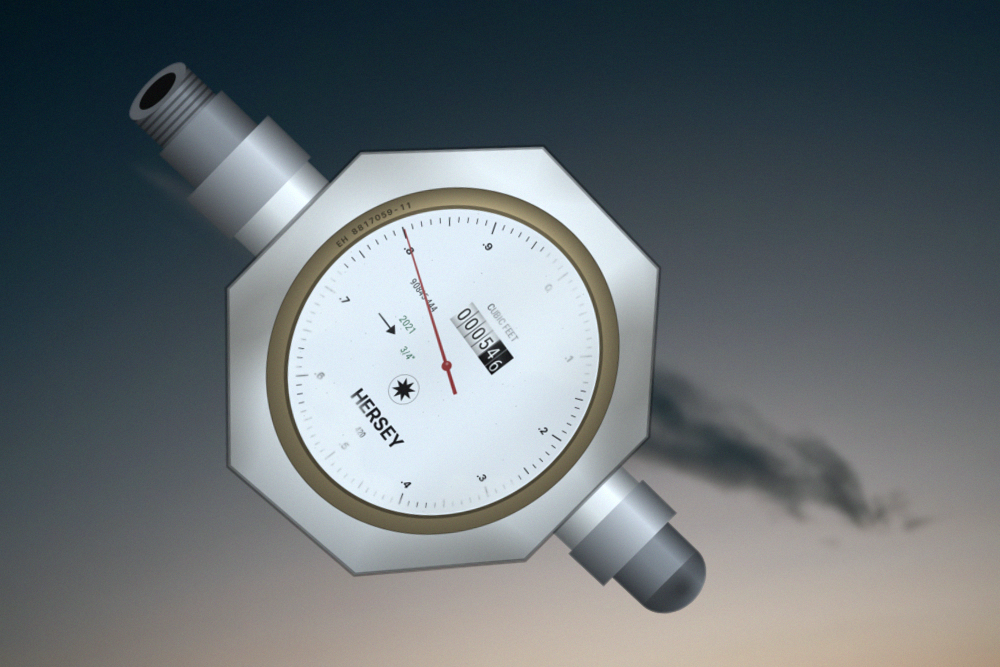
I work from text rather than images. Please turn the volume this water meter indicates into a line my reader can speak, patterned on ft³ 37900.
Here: ft³ 545.80
